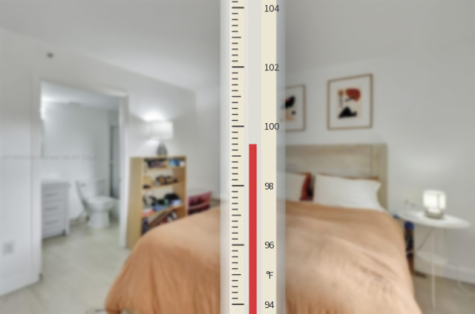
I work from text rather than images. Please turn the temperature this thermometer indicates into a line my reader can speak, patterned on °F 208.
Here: °F 99.4
